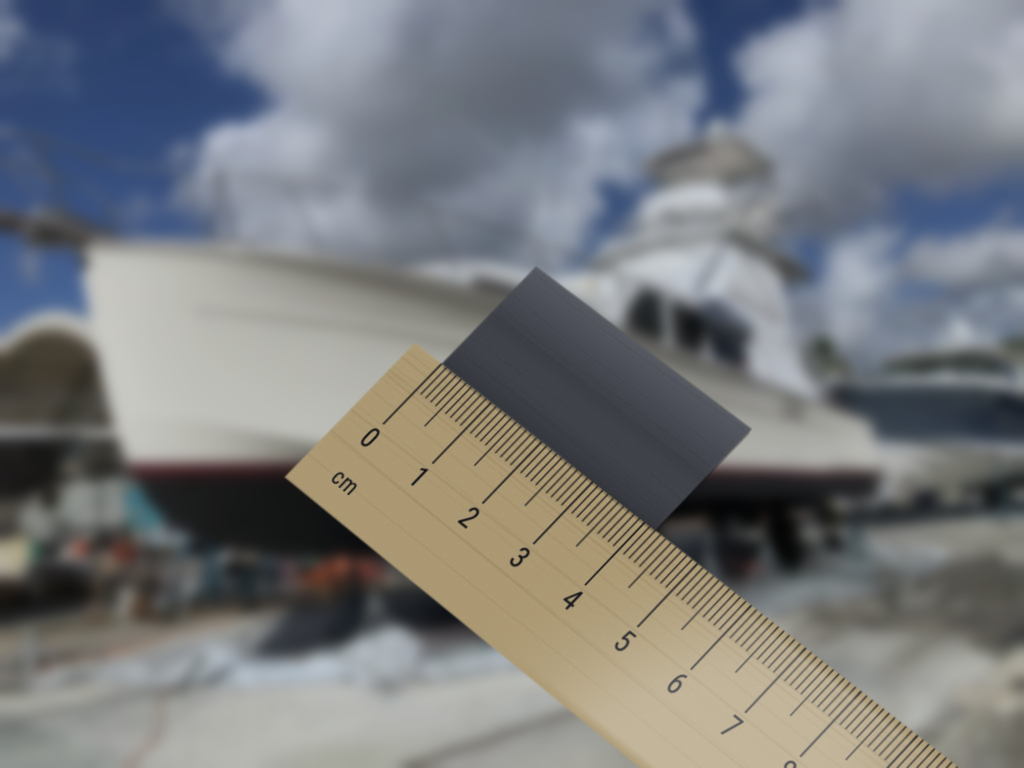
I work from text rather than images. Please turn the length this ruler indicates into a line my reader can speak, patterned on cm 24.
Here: cm 4.2
